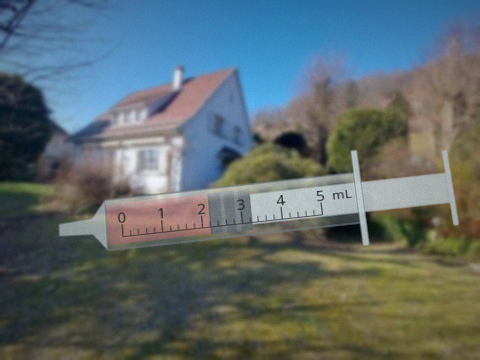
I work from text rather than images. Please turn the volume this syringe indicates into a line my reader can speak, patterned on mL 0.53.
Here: mL 2.2
